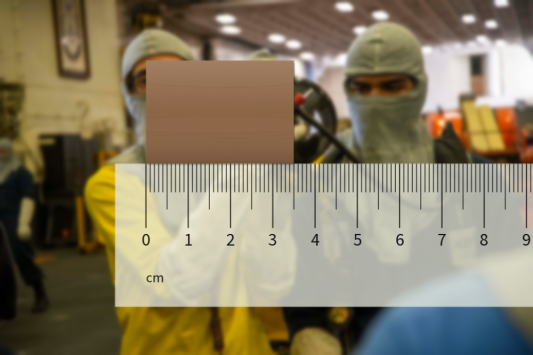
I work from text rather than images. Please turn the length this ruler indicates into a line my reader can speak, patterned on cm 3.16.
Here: cm 3.5
